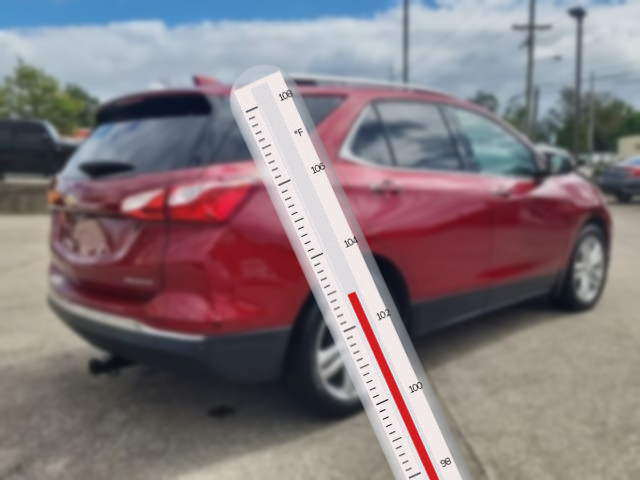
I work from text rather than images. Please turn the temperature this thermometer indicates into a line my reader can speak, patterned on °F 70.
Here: °F 102.8
